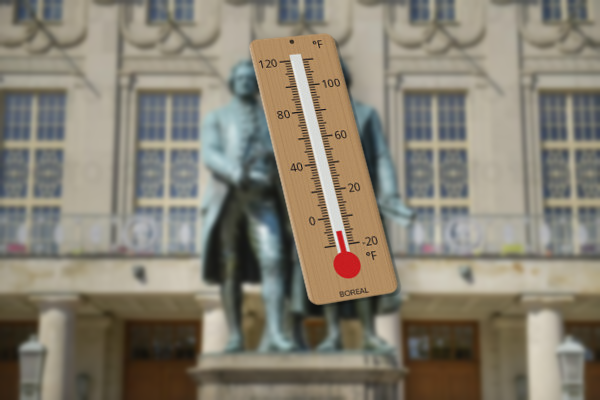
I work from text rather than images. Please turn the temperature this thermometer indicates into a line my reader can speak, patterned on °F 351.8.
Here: °F -10
